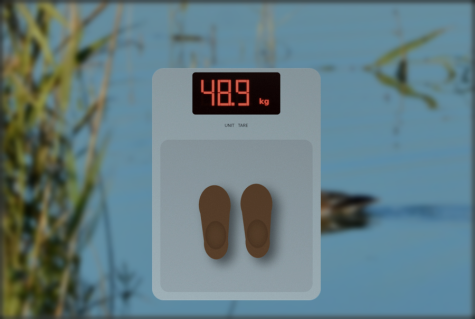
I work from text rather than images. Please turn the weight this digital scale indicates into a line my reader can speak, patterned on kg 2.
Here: kg 48.9
